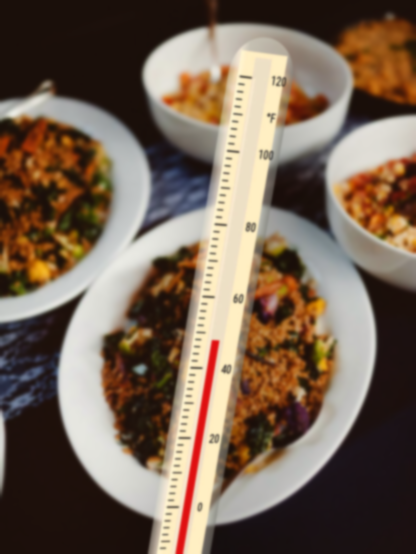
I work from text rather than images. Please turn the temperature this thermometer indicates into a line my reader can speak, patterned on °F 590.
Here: °F 48
